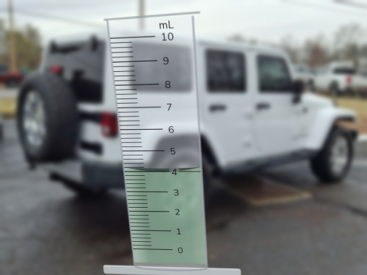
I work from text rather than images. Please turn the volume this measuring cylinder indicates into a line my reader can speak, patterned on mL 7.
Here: mL 4
